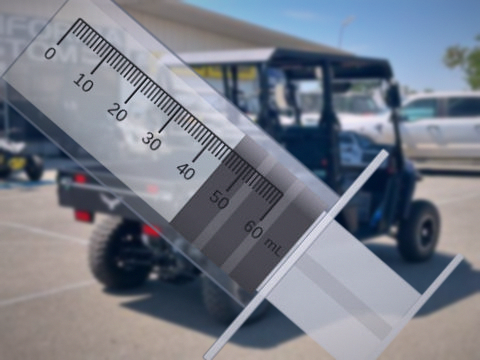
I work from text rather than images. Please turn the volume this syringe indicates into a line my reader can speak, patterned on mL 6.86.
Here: mL 45
